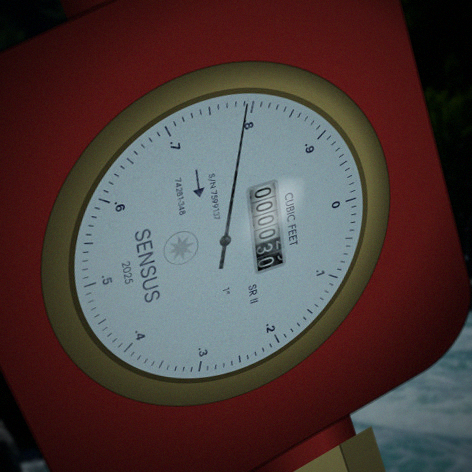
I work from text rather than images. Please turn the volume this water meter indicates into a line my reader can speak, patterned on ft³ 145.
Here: ft³ 29.79
